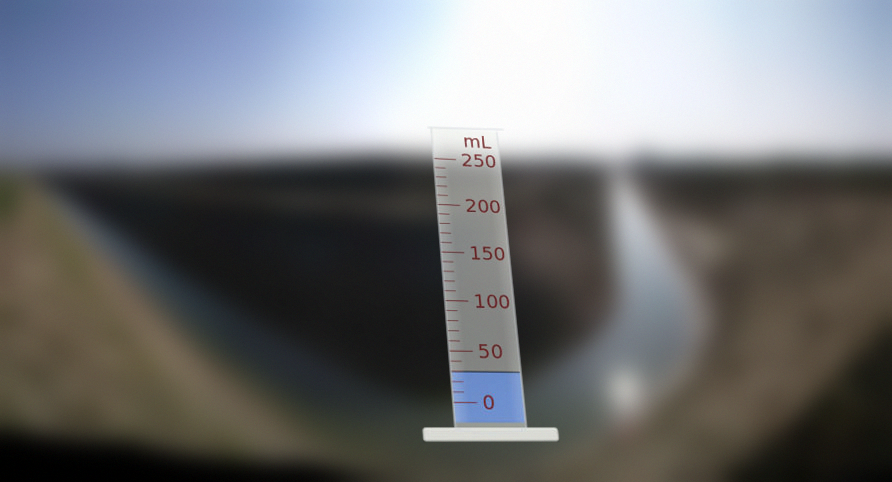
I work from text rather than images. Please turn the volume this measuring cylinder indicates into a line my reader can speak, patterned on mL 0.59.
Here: mL 30
